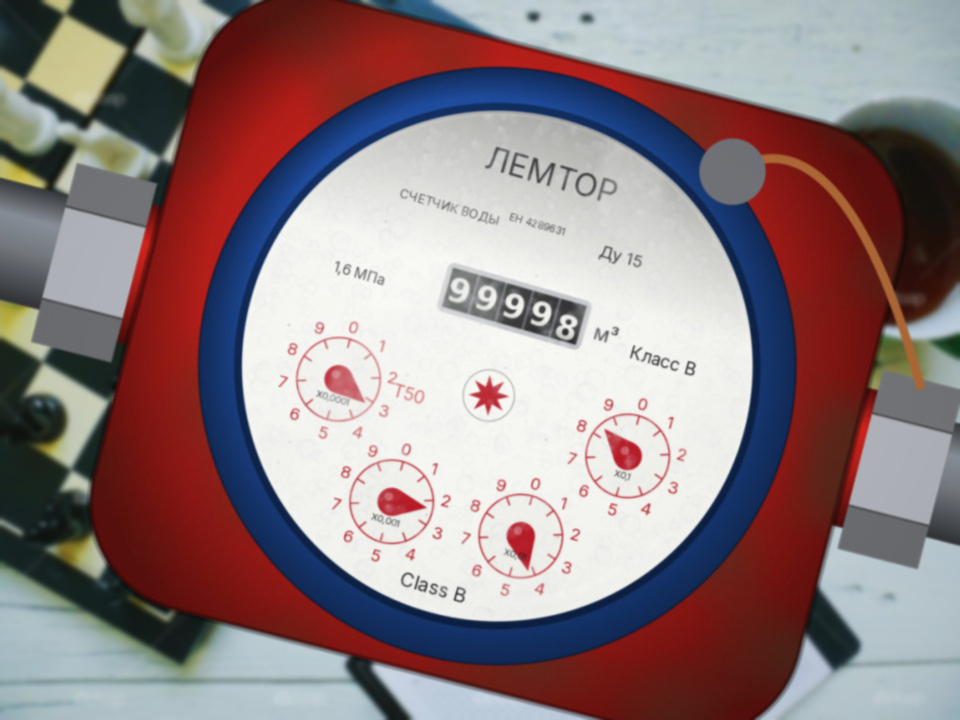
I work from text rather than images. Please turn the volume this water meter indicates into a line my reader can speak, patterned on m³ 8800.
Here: m³ 99997.8423
